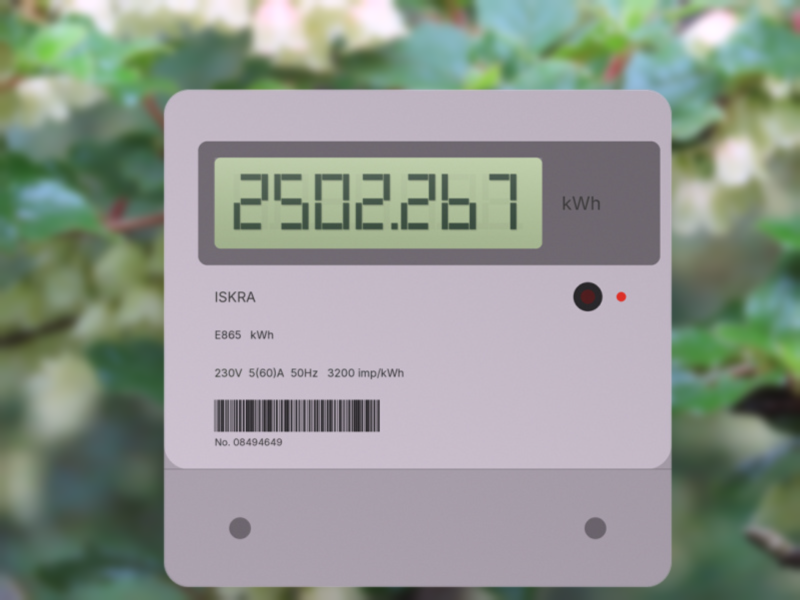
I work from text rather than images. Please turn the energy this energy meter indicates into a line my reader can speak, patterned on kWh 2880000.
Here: kWh 2502.267
